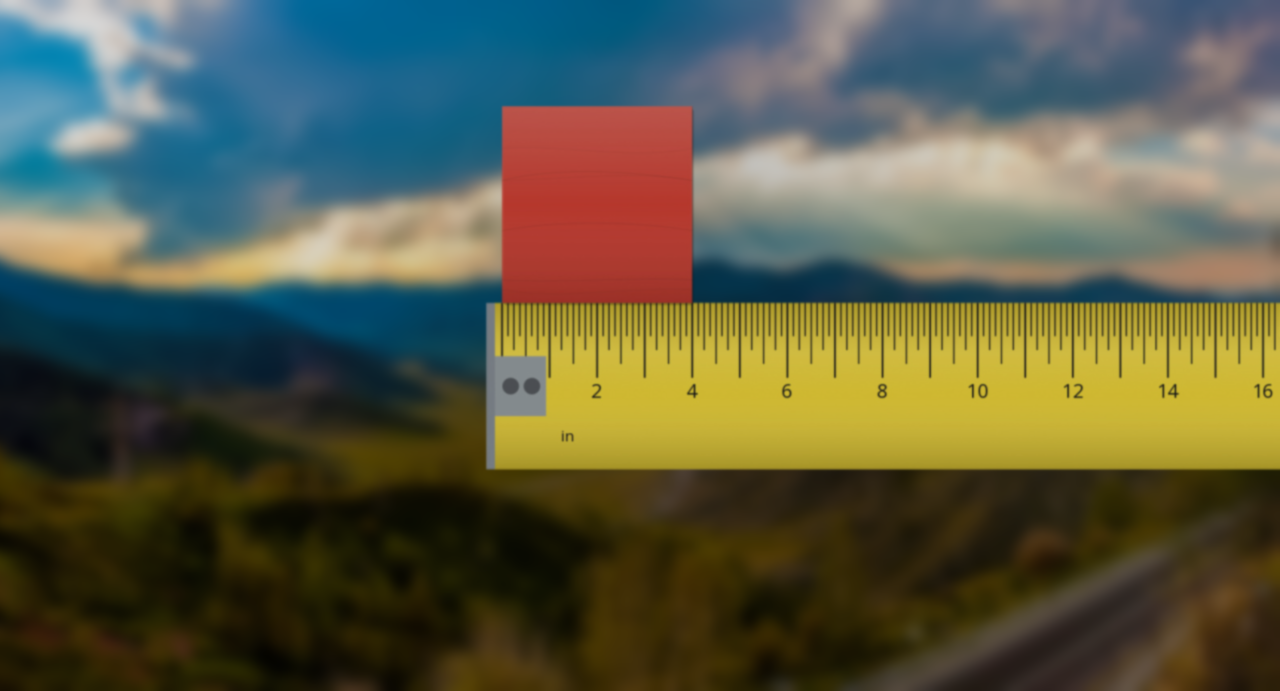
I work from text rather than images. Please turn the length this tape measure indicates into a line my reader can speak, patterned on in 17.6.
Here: in 4
